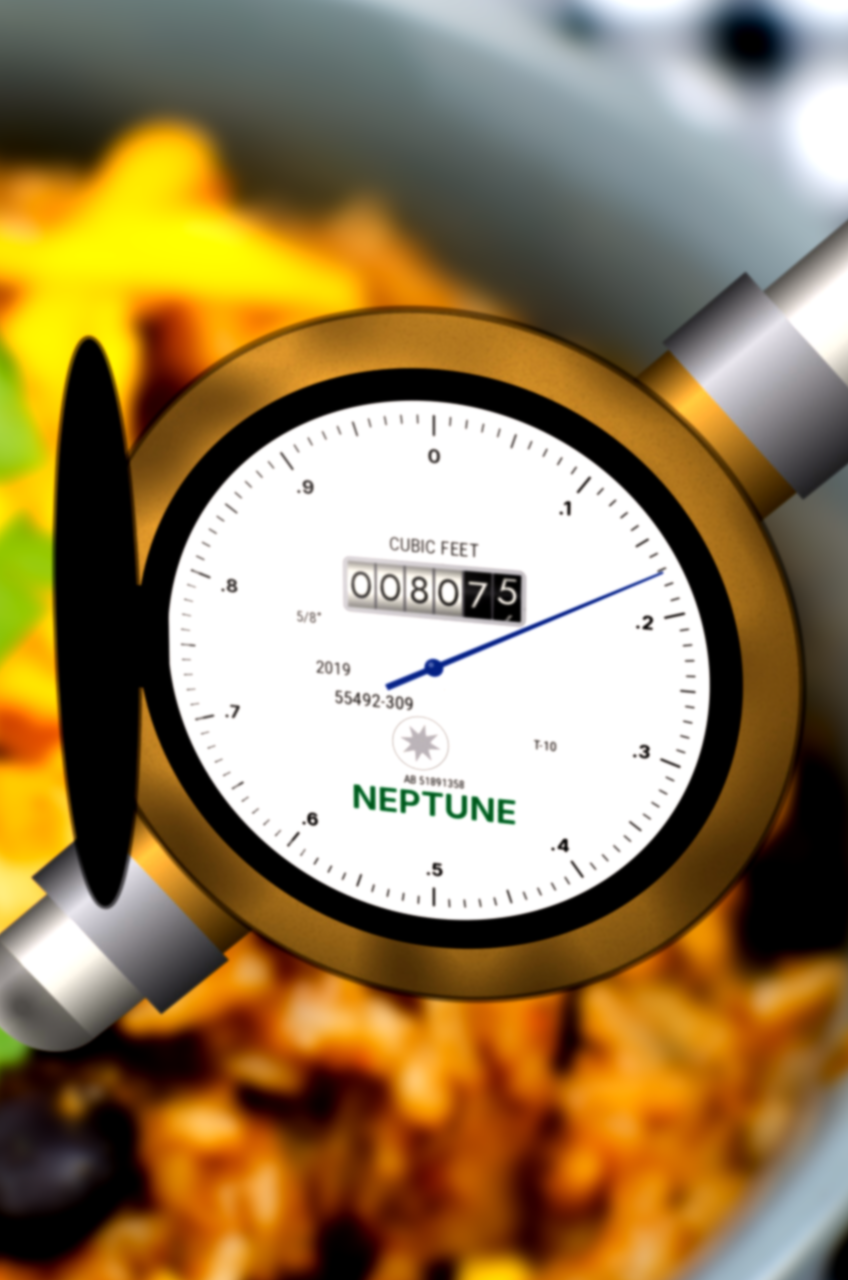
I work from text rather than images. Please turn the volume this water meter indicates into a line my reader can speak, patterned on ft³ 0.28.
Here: ft³ 8075.17
